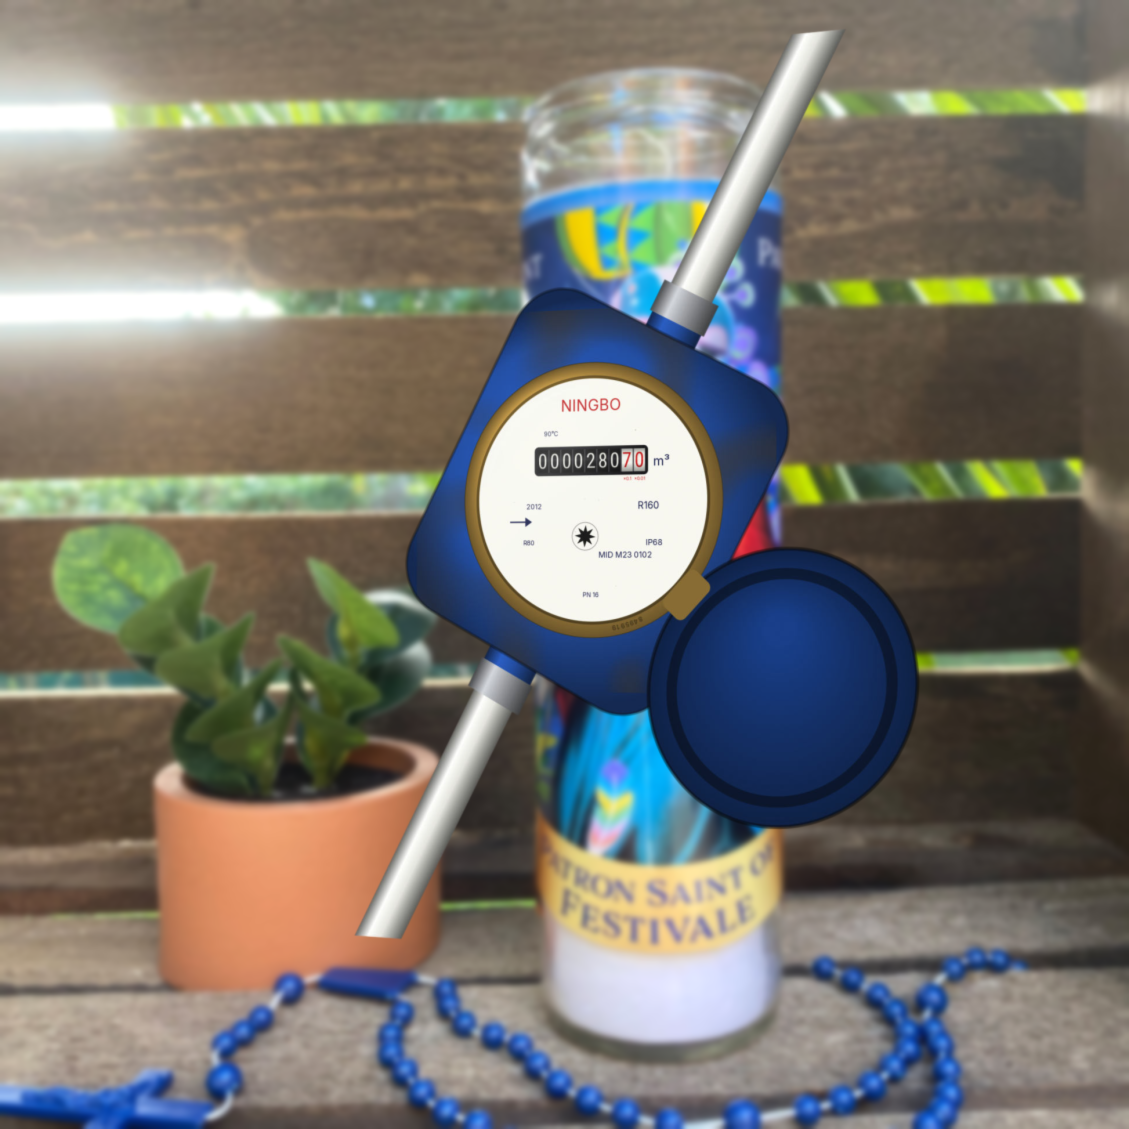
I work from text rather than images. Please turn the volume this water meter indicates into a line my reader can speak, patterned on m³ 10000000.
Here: m³ 280.70
